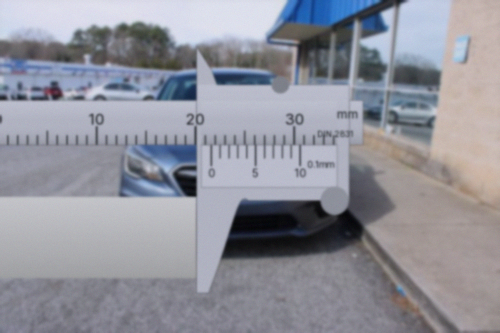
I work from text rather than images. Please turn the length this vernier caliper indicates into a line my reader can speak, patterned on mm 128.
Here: mm 21.6
